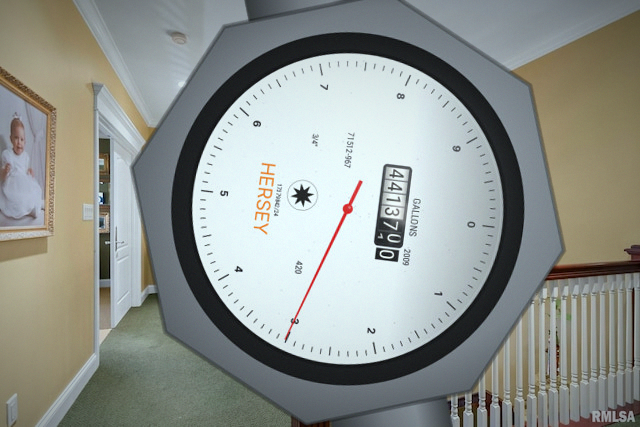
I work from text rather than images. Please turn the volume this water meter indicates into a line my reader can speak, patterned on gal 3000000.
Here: gal 4413703.0
